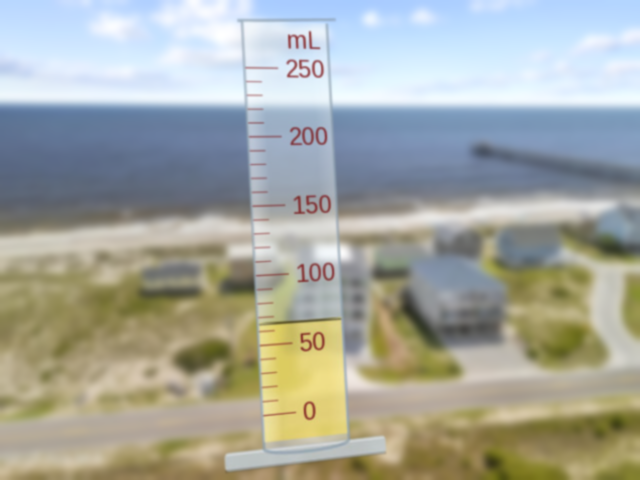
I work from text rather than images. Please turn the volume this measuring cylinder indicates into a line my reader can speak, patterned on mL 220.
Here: mL 65
